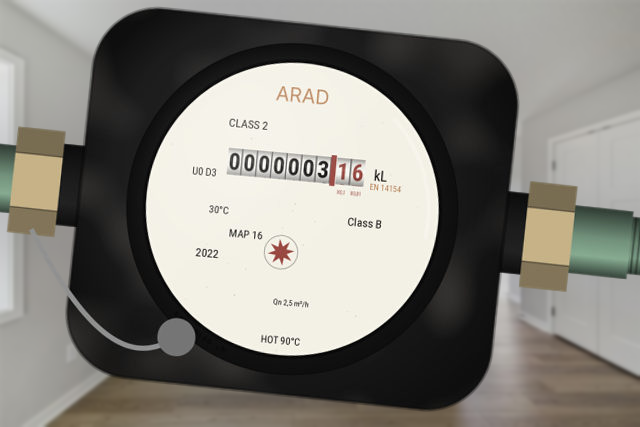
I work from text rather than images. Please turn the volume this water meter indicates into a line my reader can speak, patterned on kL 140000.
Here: kL 3.16
